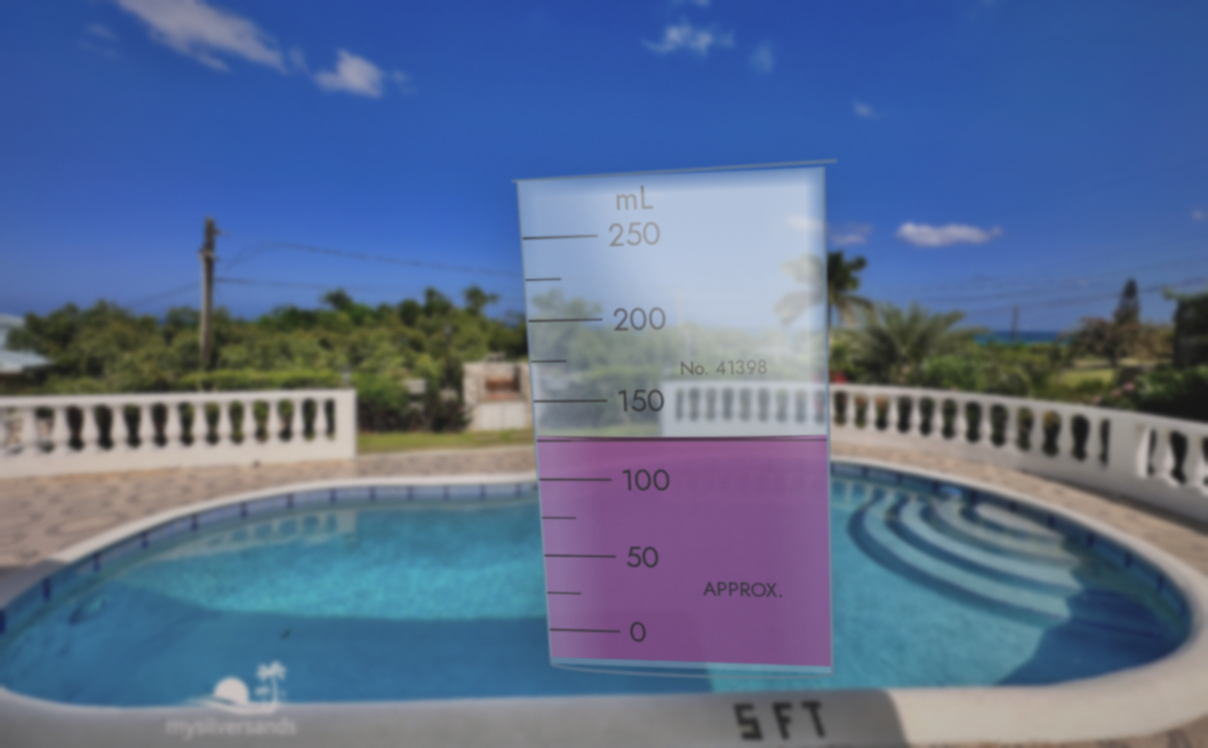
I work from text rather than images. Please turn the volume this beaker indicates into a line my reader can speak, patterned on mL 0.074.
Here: mL 125
